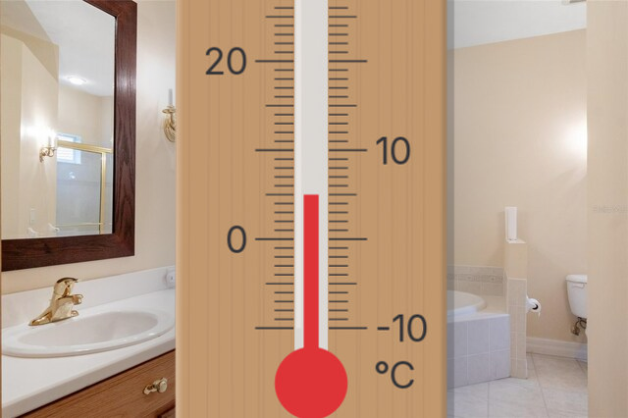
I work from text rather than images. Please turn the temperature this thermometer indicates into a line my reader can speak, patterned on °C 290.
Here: °C 5
